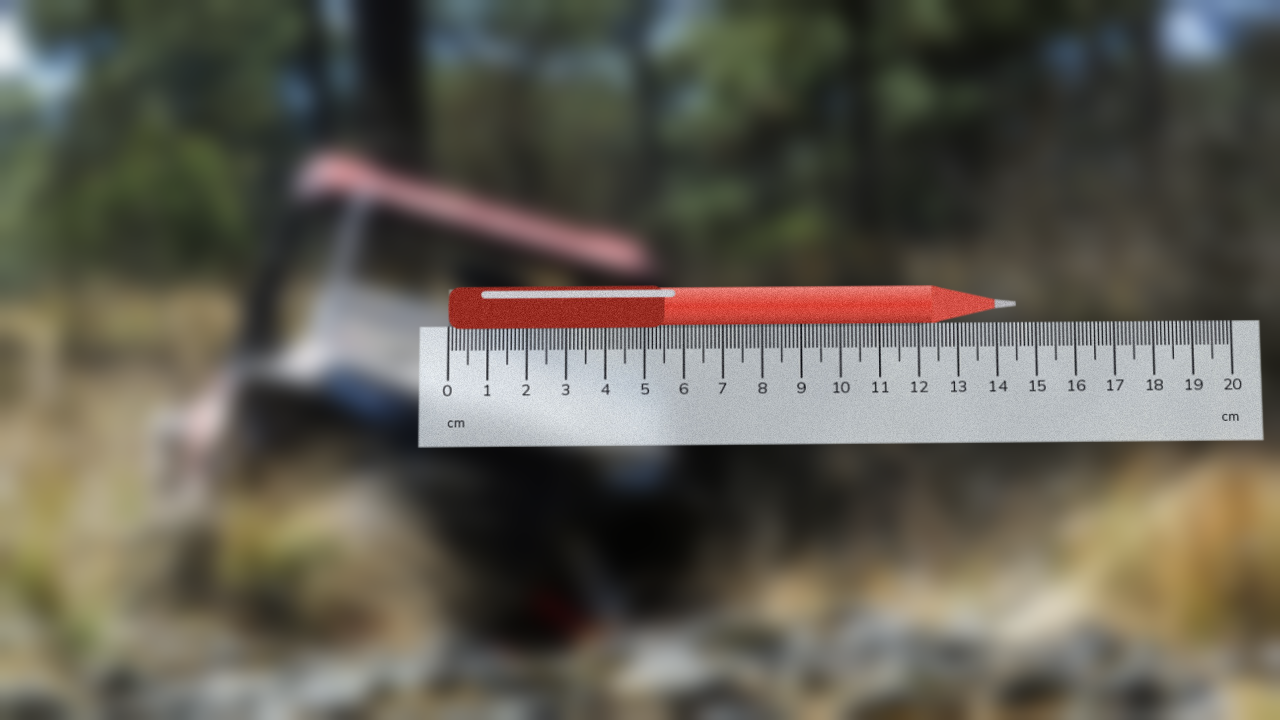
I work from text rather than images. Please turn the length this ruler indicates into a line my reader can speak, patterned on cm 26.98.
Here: cm 14.5
